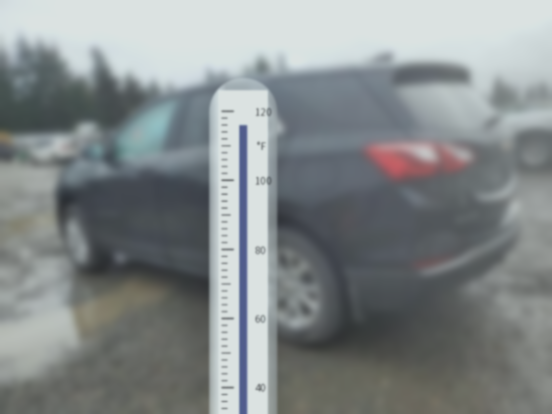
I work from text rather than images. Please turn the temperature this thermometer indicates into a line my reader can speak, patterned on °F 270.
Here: °F 116
